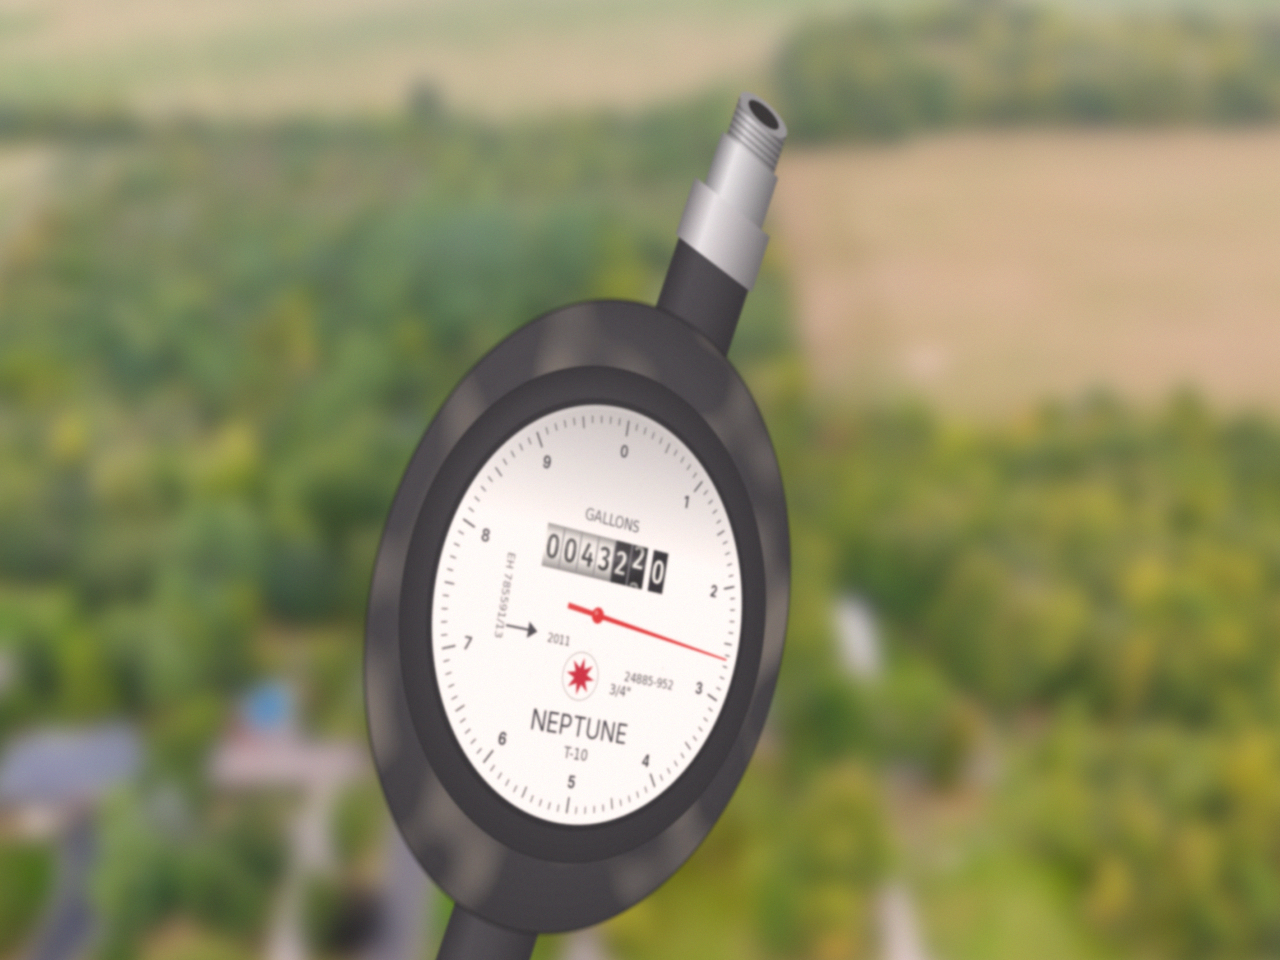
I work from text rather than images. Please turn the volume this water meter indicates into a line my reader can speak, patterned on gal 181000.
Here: gal 43222.6
